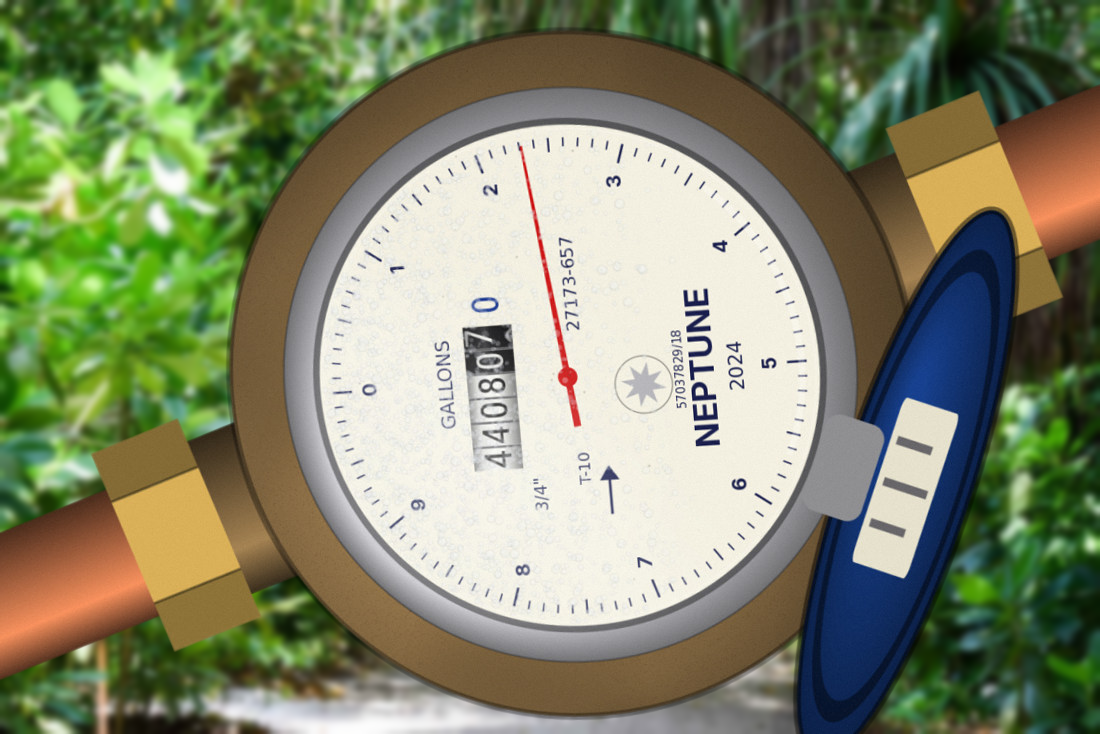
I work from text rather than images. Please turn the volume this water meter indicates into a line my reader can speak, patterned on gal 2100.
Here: gal 4408072.3
